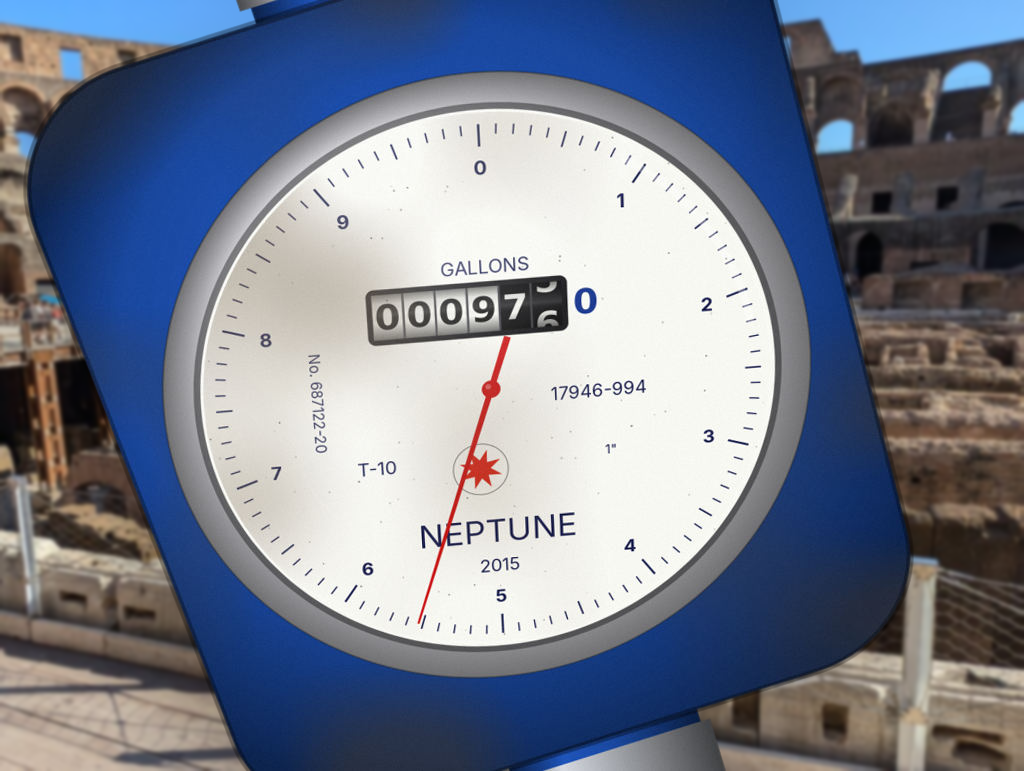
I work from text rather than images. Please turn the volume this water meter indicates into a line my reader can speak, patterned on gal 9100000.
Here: gal 9755.5
